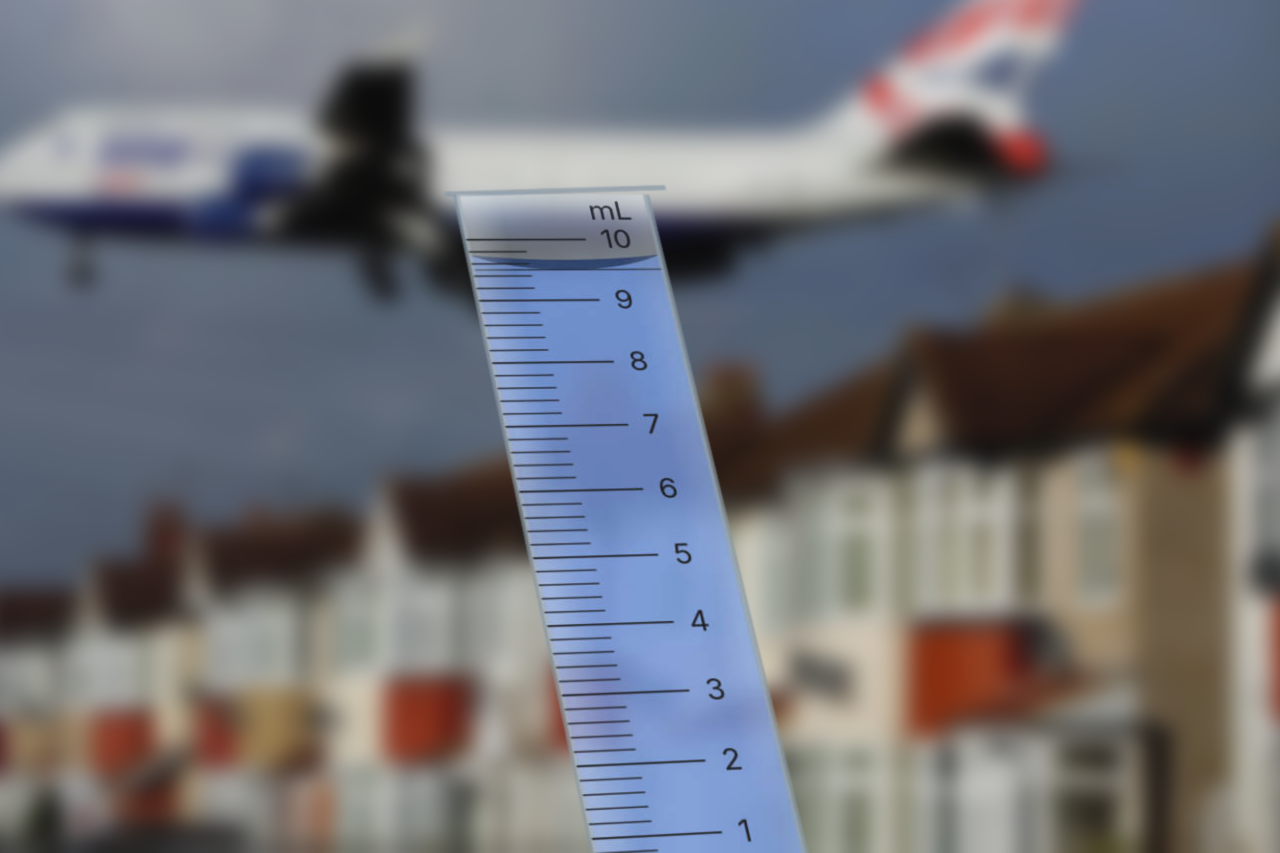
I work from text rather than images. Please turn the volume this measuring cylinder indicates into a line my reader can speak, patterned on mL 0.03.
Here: mL 9.5
